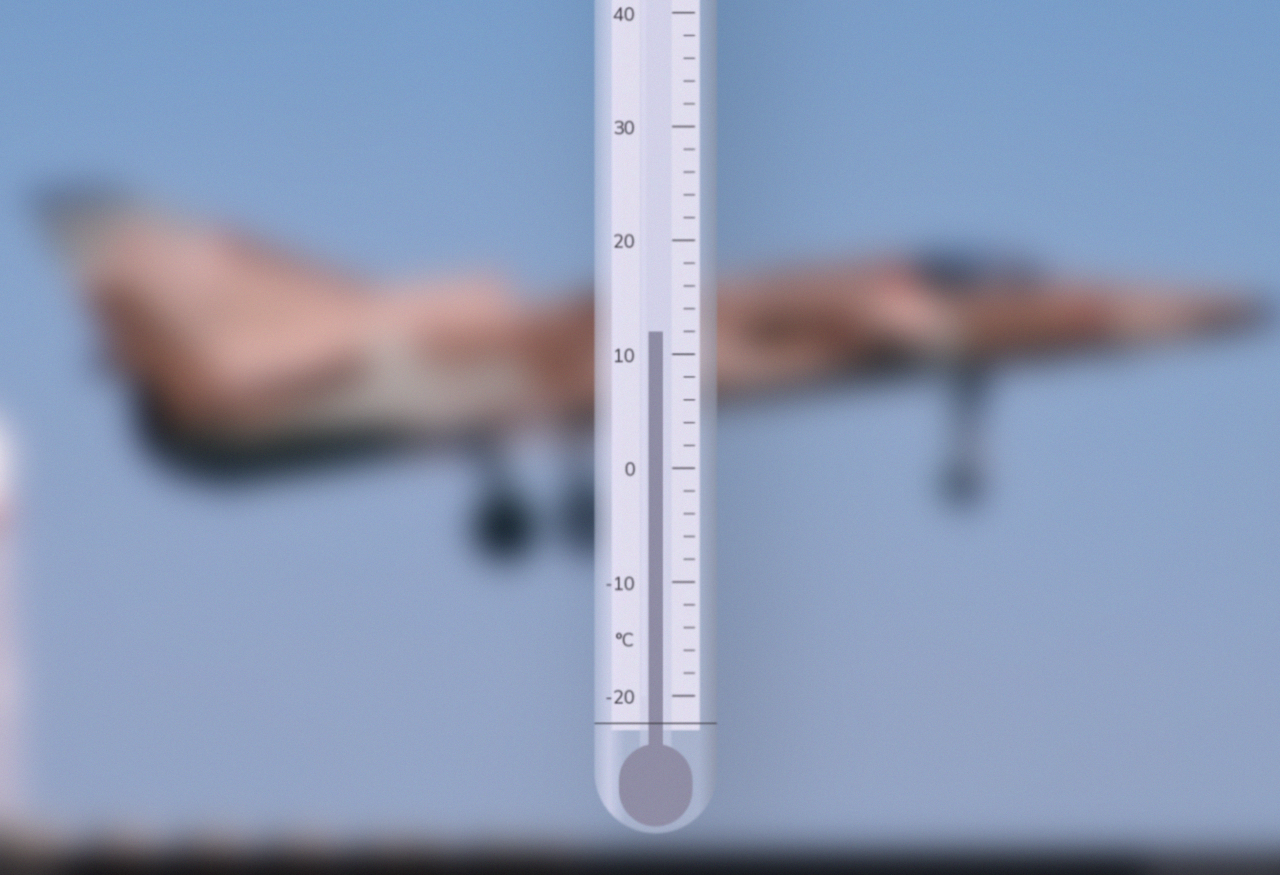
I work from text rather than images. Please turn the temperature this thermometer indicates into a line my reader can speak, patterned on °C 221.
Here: °C 12
